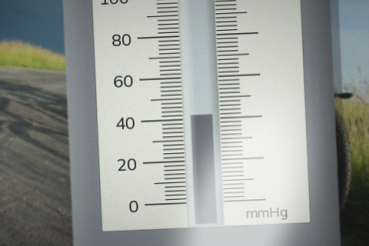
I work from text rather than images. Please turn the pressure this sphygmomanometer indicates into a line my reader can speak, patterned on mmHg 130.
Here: mmHg 42
